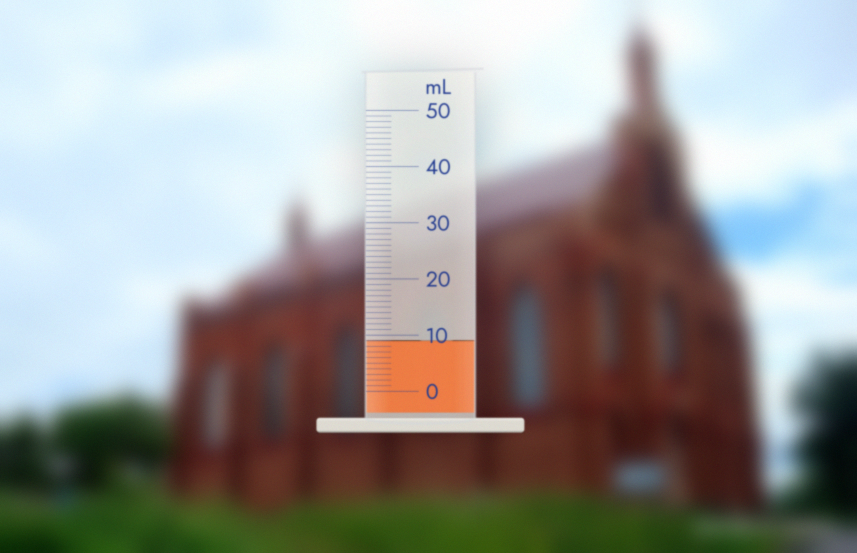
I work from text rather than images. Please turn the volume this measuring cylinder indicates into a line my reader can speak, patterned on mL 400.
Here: mL 9
